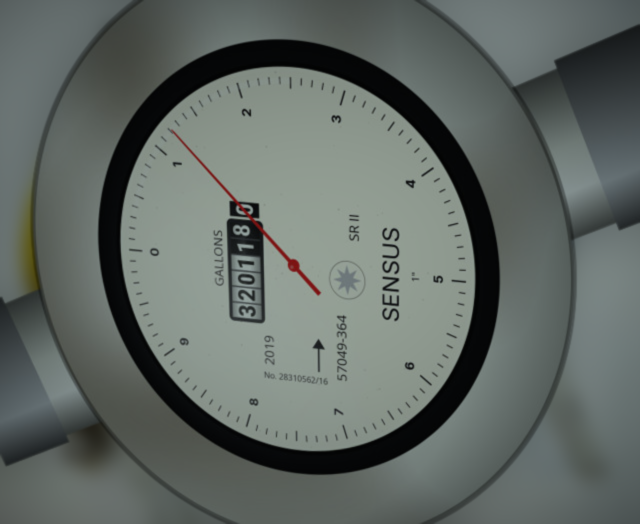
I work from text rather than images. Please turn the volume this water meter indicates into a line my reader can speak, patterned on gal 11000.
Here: gal 3201181.2
